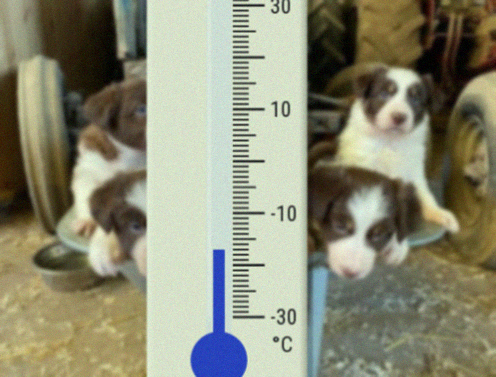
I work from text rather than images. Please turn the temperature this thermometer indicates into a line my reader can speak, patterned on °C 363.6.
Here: °C -17
